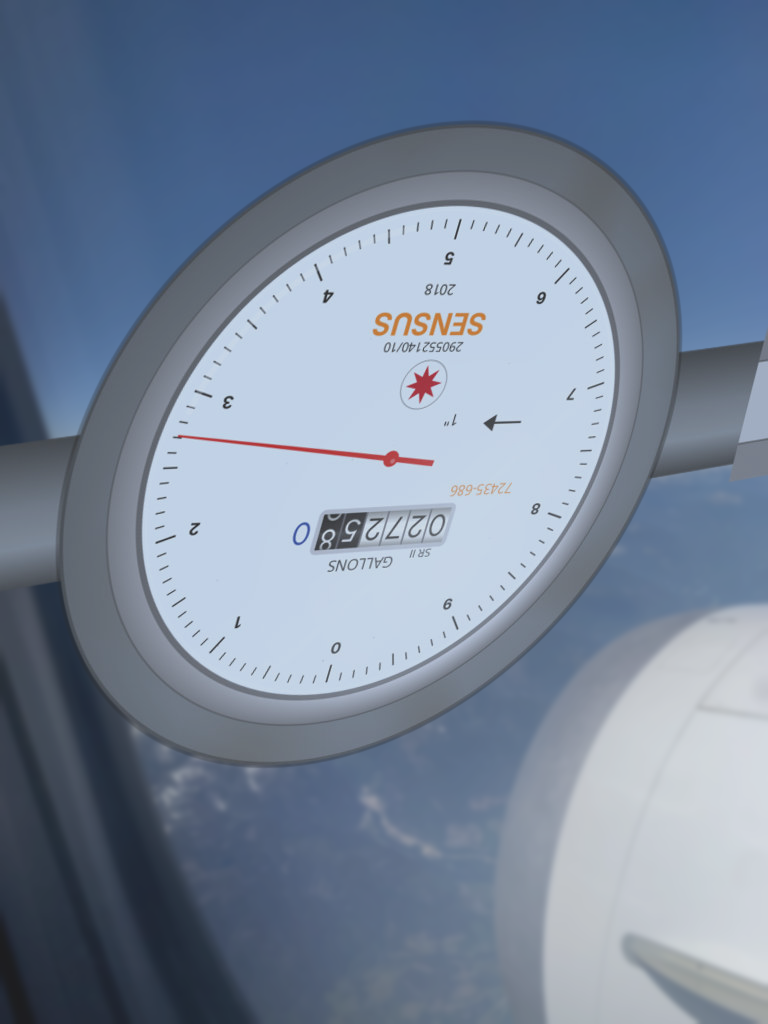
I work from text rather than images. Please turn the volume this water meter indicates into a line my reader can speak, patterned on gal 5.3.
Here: gal 272582.7
